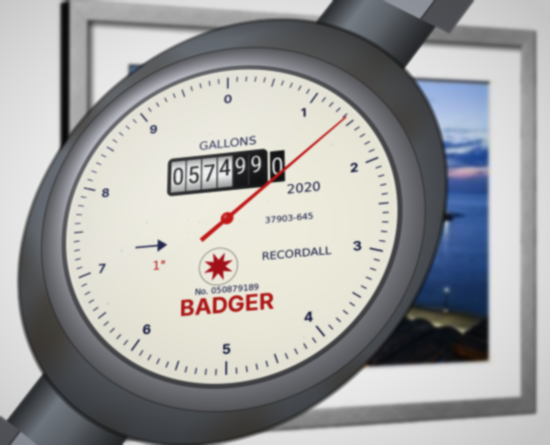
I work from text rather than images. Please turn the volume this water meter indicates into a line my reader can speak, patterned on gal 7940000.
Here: gal 574991.4
